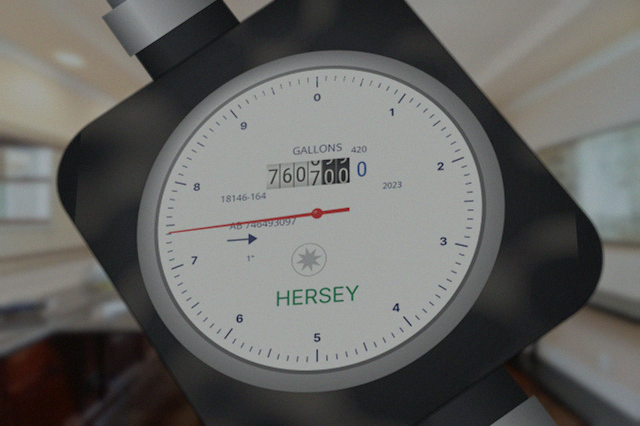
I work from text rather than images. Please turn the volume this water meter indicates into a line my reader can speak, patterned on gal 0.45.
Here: gal 7606997.4
